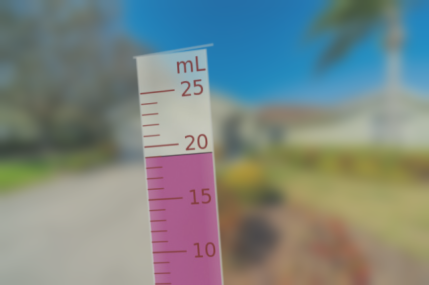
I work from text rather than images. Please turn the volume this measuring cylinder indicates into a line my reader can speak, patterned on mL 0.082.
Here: mL 19
